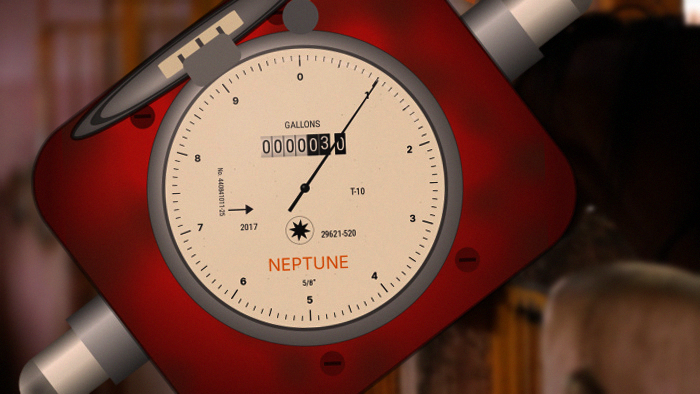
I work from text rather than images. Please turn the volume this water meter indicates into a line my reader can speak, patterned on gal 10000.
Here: gal 31.0
